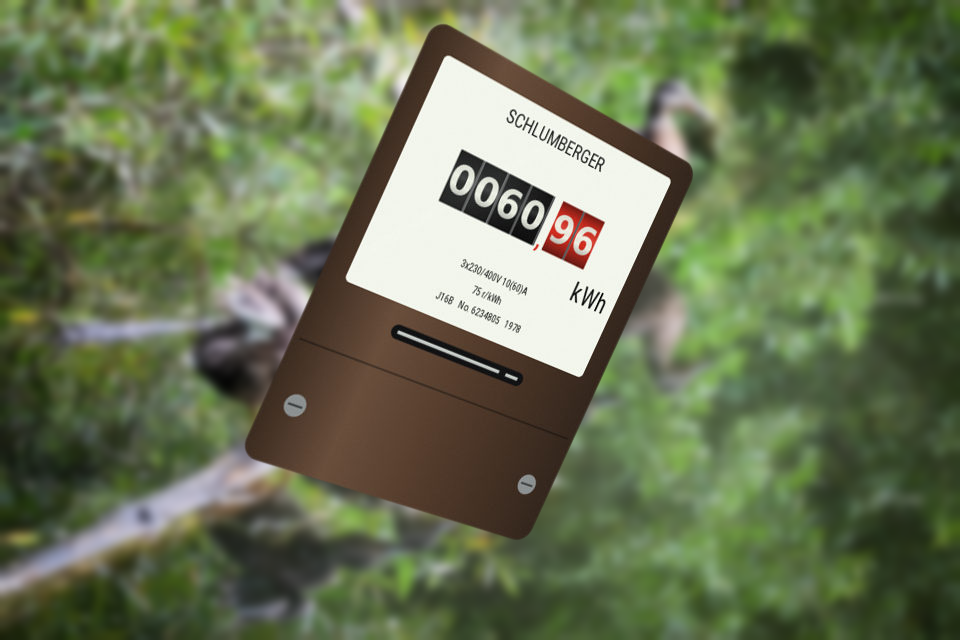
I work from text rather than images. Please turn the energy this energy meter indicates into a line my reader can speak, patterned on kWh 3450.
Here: kWh 60.96
